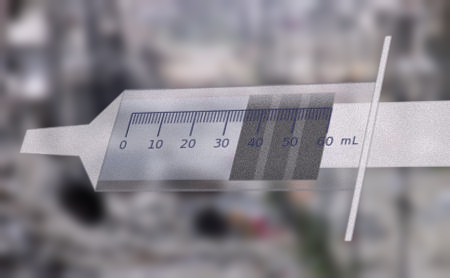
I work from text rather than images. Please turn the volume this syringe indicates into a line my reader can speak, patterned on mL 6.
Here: mL 35
